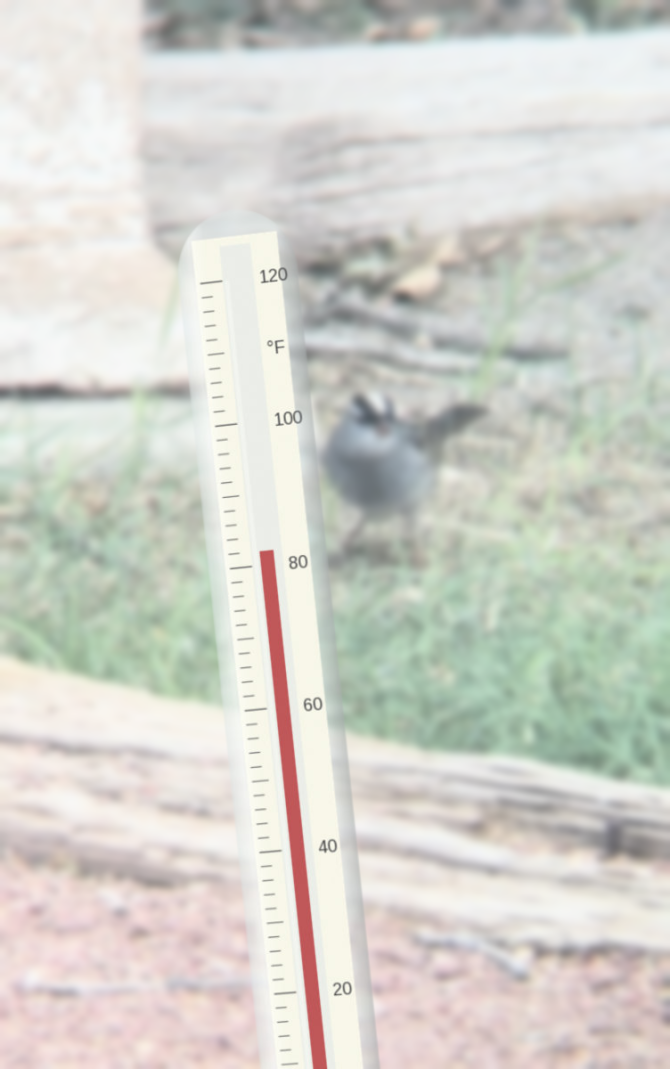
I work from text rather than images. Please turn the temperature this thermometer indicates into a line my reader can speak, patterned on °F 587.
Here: °F 82
